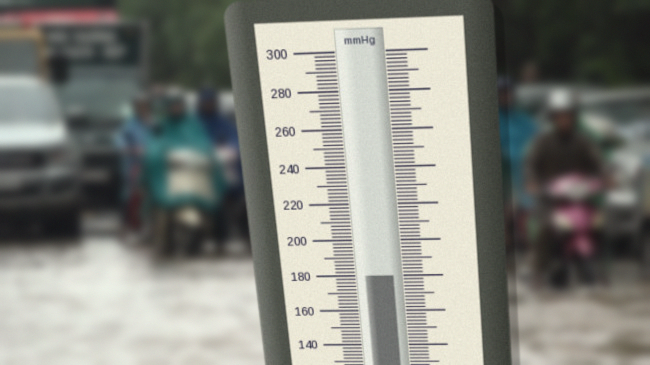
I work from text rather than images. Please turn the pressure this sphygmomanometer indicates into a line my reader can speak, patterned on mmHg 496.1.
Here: mmHg 180
